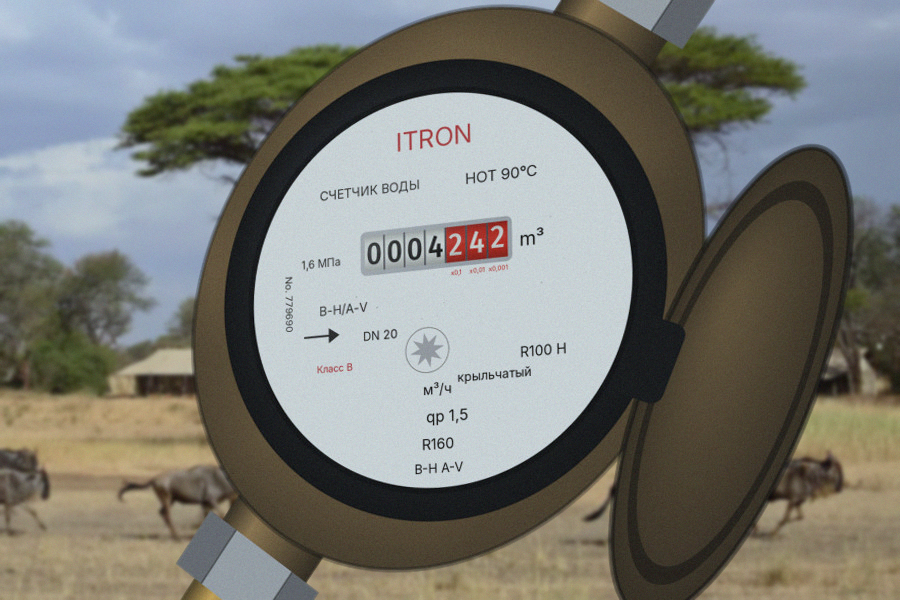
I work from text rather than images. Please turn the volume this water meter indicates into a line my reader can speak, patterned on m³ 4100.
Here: m³ 4.242
